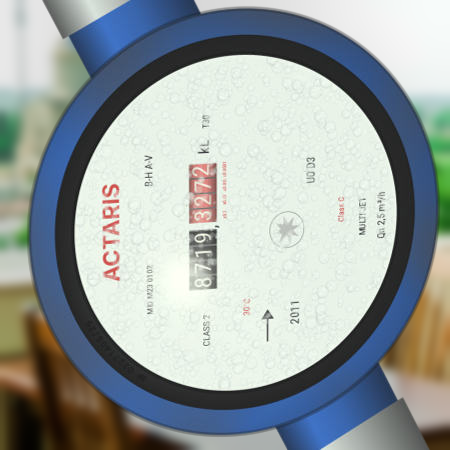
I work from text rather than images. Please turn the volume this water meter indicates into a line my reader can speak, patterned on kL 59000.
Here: kL 8719.3272
